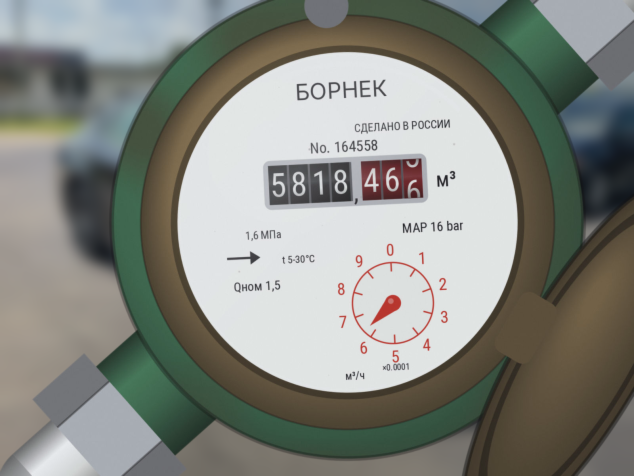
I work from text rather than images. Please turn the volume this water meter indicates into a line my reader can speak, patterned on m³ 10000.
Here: m³ 5818.4656
